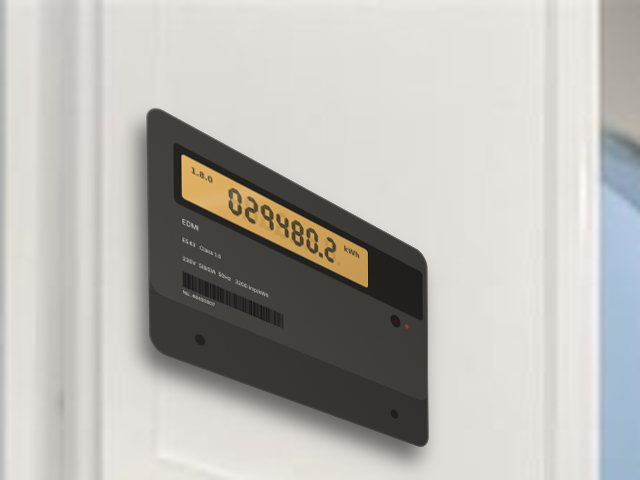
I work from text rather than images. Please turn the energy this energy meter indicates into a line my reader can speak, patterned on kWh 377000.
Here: kWh 29480.2
